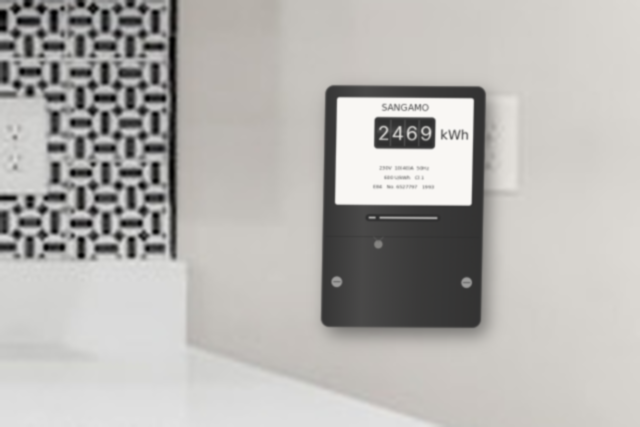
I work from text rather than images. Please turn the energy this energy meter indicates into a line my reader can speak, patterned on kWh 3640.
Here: kWh 2469
